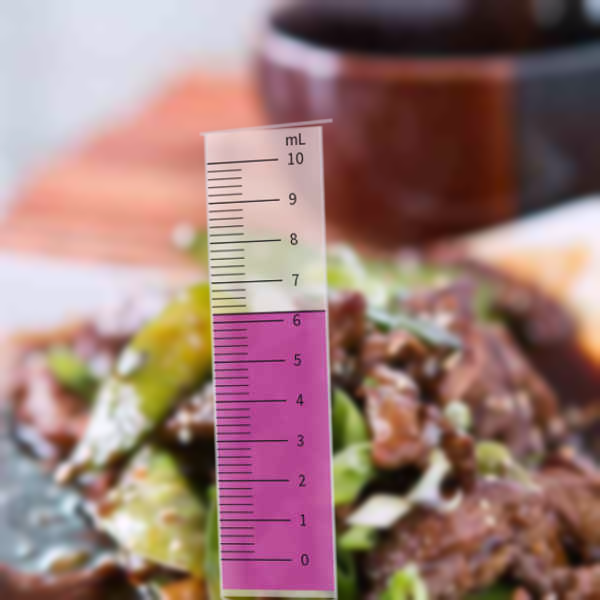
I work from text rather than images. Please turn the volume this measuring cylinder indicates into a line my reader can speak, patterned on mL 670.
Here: mL 6.2
